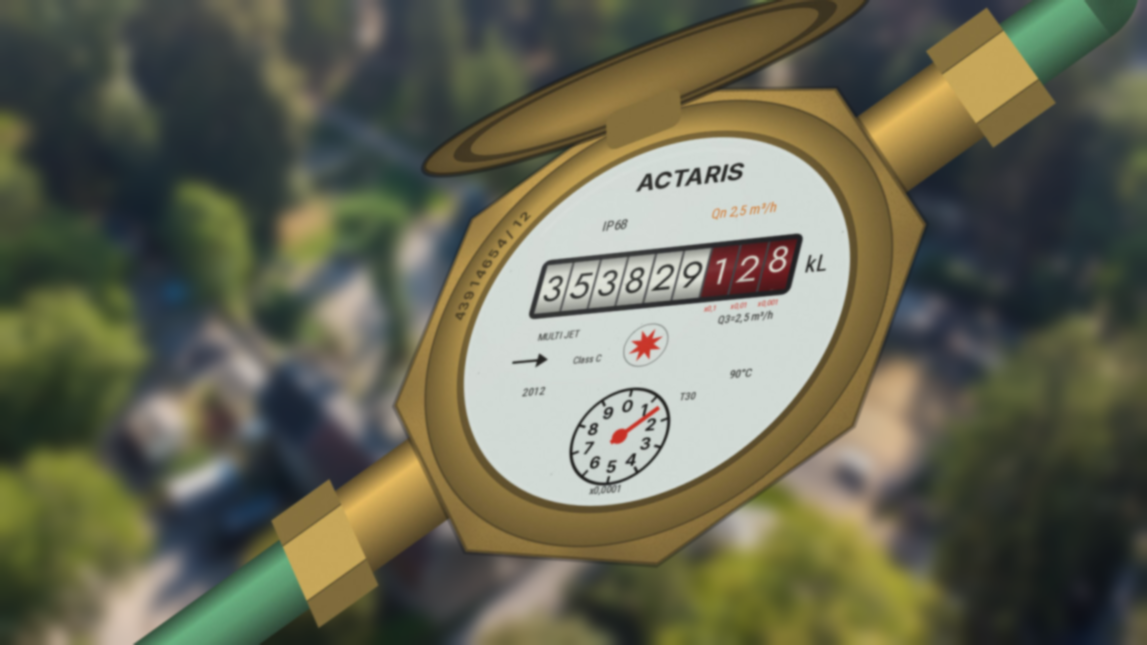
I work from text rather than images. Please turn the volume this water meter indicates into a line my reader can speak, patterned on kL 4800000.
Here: kL 353829.1281
